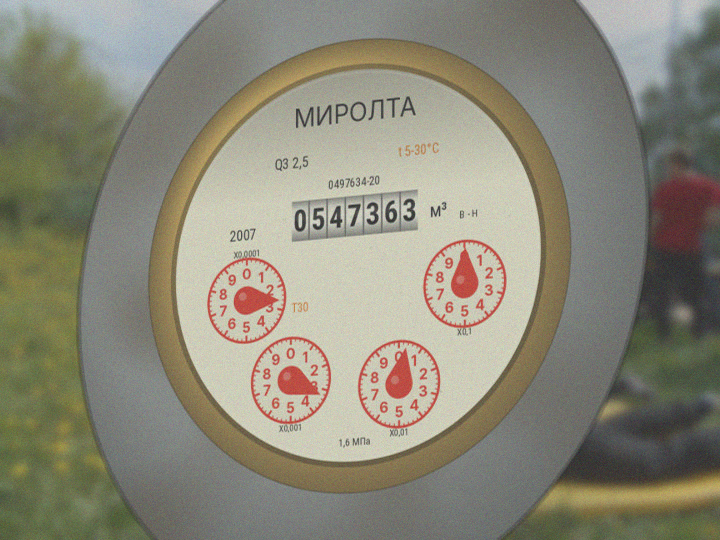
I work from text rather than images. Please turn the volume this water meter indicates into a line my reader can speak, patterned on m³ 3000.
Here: m³ 547363.0032
